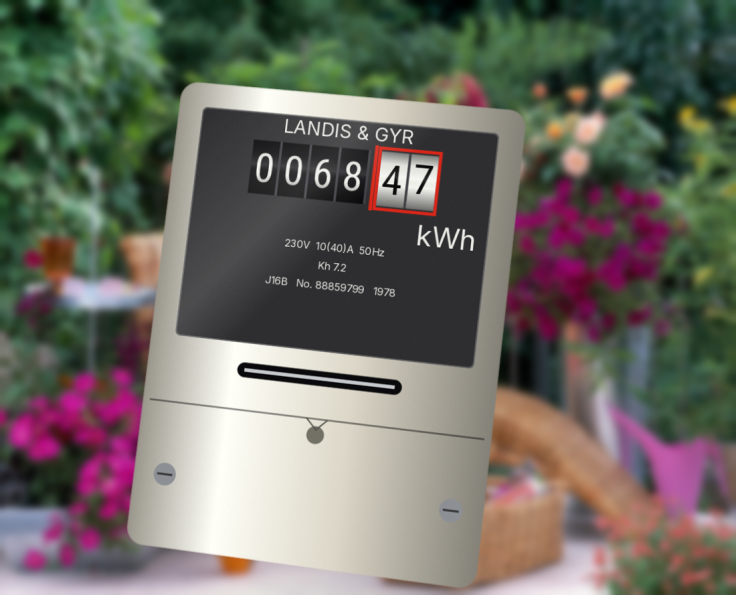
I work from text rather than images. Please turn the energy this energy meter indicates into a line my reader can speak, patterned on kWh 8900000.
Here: kWh 68.47
